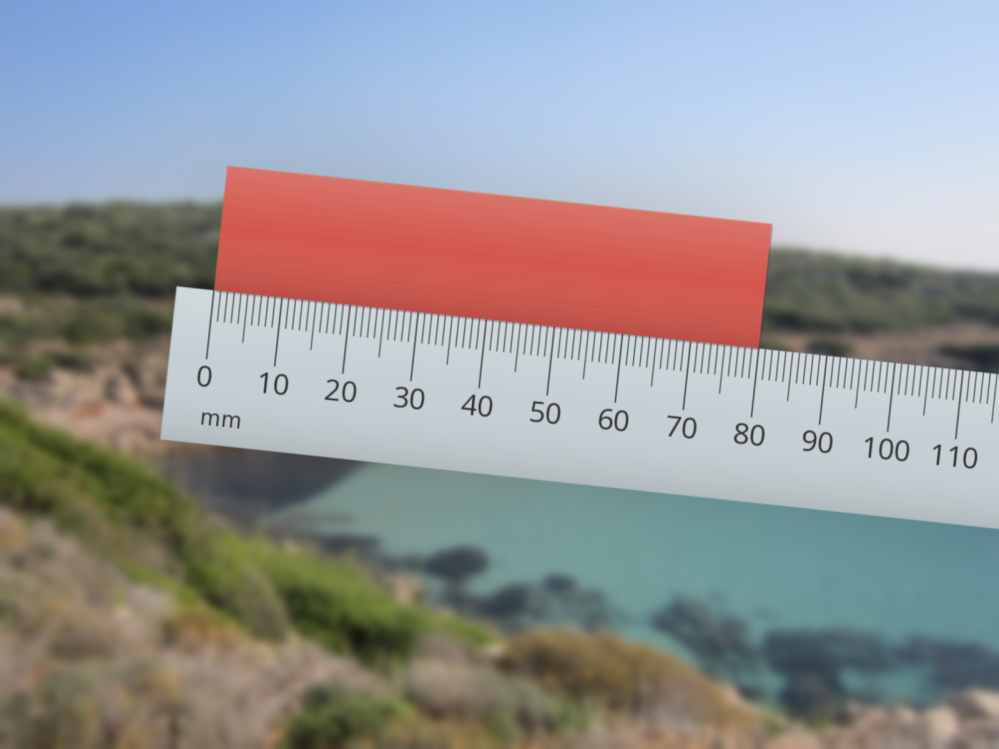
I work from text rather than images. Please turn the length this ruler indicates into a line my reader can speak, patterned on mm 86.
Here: mm 80
